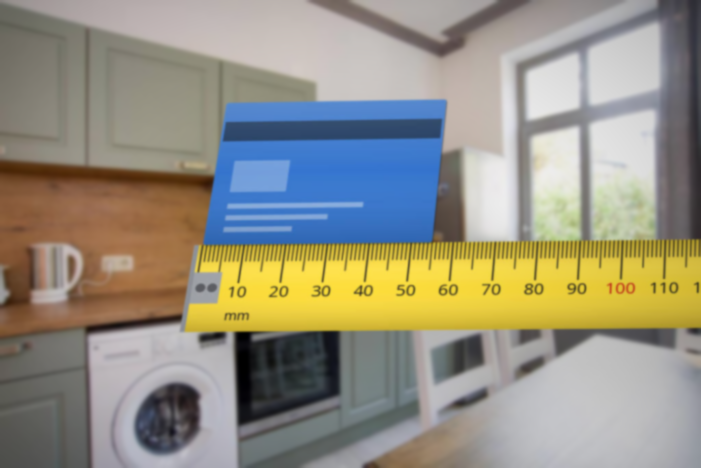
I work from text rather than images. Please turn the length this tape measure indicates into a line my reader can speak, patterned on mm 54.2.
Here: mm 55
